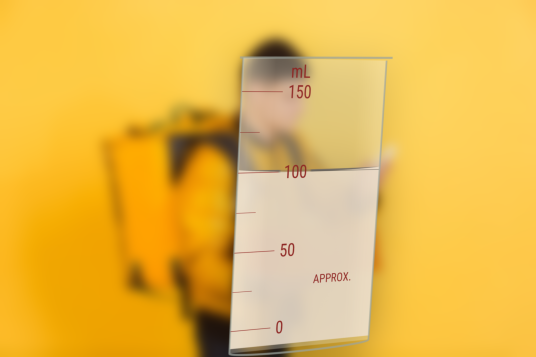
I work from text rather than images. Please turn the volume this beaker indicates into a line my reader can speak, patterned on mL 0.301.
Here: mL 100
